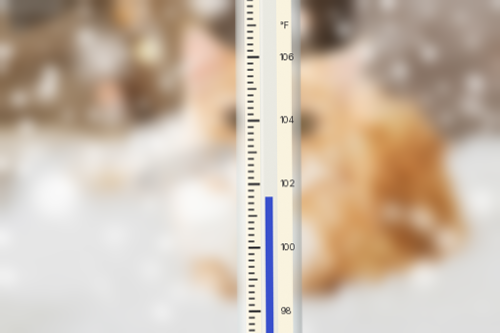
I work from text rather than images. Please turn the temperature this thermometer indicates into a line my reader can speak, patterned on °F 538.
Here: °F 101.6
